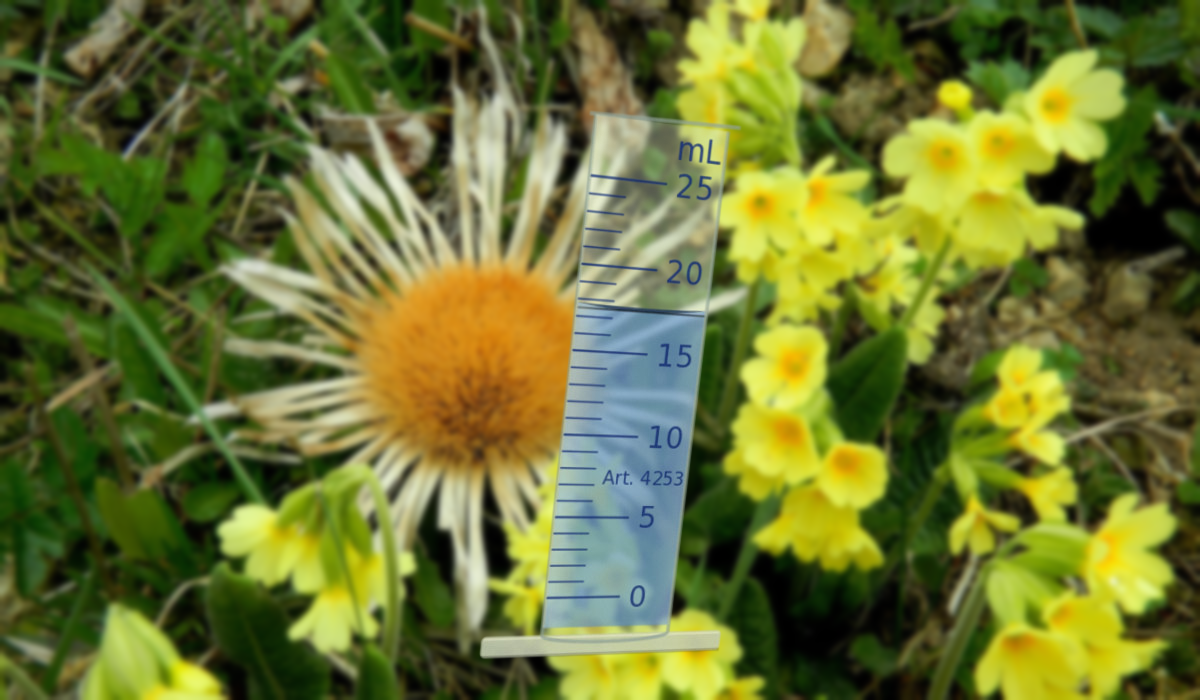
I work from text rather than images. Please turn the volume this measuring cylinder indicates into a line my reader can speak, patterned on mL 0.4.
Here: mL 17.5
